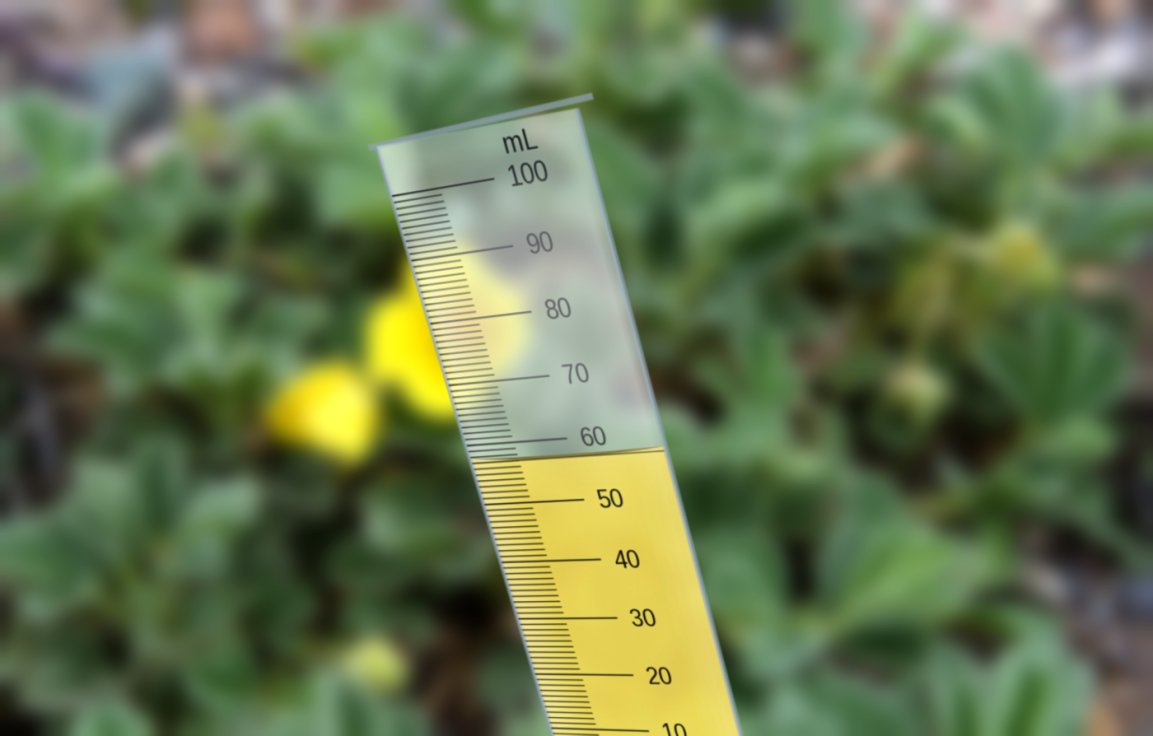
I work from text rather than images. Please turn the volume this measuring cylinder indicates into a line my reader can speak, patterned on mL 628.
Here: mL 57
